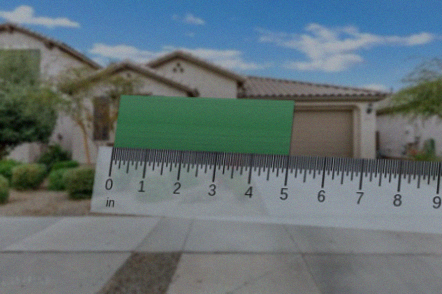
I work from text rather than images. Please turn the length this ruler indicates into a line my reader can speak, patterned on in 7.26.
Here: in 5
